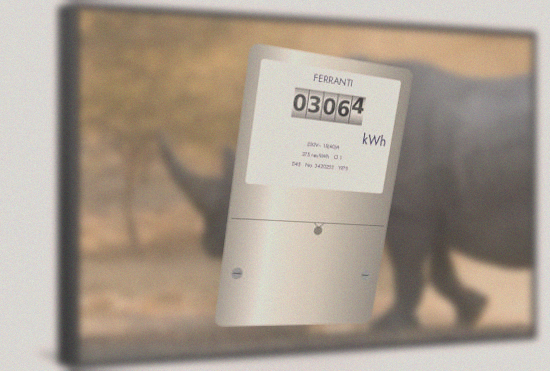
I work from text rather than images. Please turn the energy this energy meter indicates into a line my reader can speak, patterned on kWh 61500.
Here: kWh 3064
